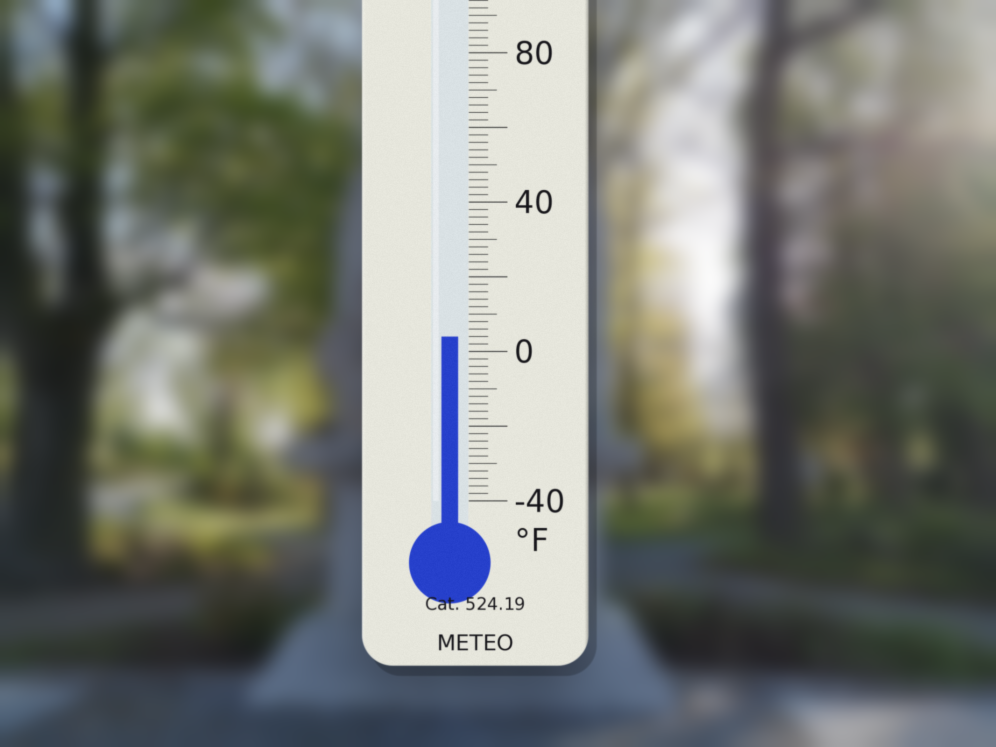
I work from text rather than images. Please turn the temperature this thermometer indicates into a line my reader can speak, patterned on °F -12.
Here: °F 4
